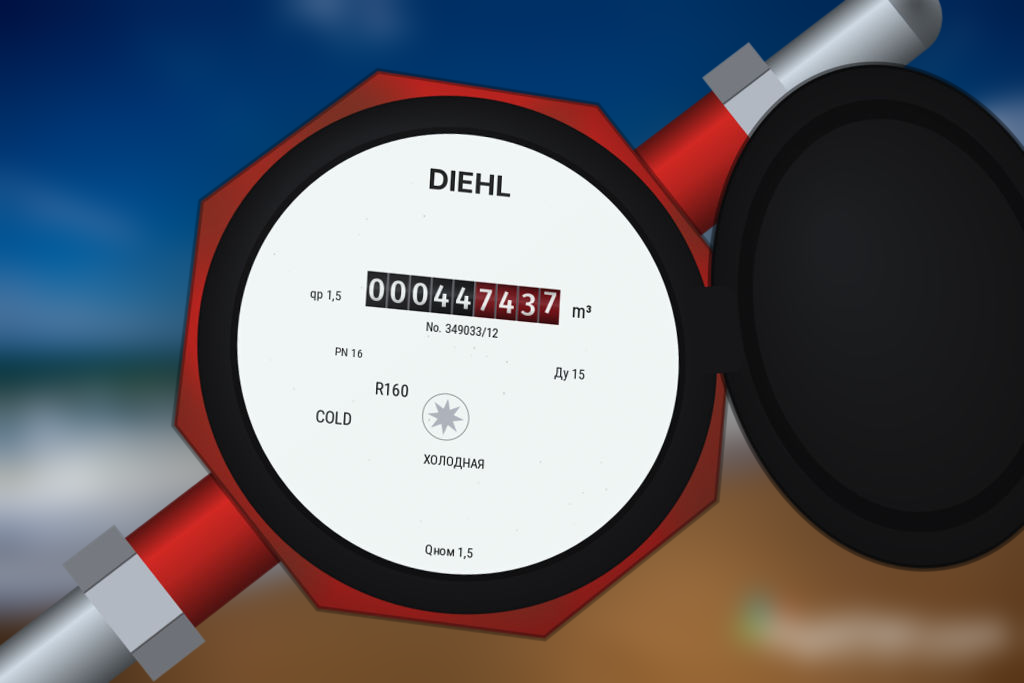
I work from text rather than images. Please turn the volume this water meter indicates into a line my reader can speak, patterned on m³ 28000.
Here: m³ 44.7437
